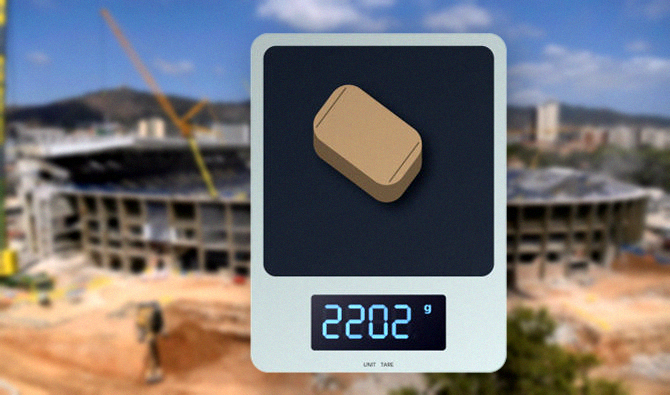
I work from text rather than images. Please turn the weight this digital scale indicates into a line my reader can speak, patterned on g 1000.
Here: g 2202
